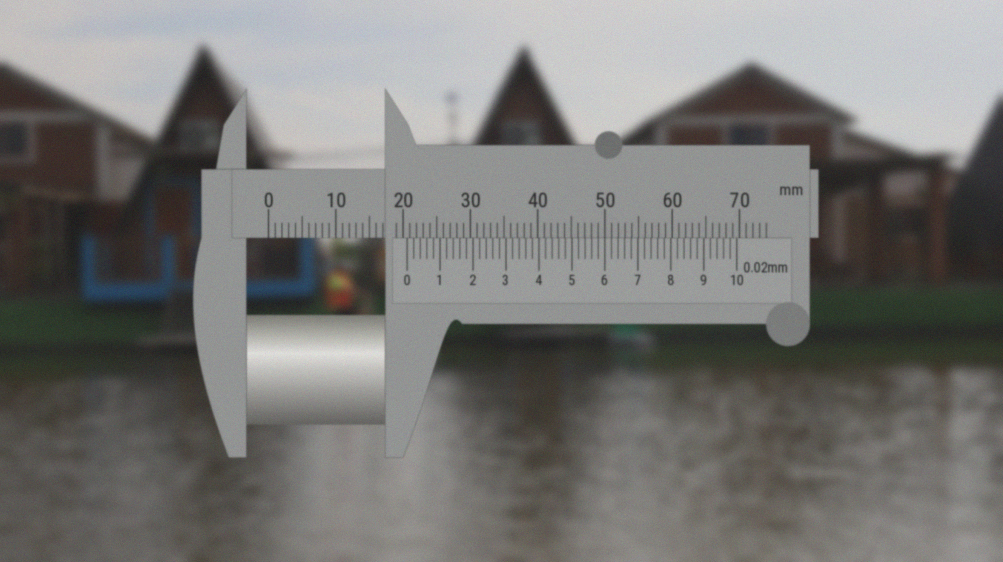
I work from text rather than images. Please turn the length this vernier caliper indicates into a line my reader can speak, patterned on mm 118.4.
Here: mm 20.6
